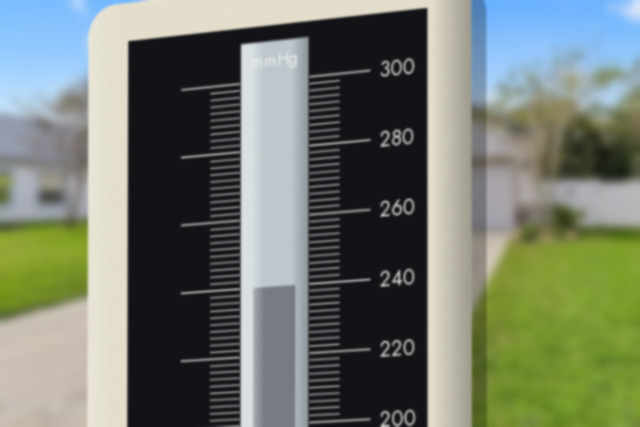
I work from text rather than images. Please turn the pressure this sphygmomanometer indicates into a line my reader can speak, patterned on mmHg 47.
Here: mmHg 240
